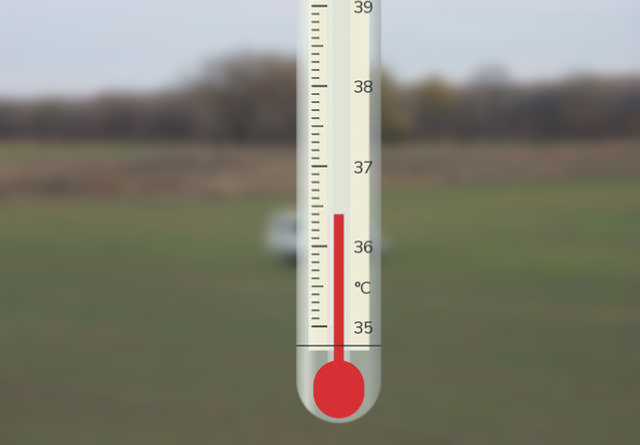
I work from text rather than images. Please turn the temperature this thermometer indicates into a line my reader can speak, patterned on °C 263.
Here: °C 36.4
